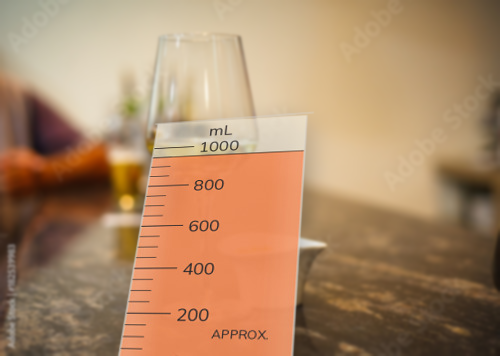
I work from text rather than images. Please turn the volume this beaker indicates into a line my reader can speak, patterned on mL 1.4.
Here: mL 950
